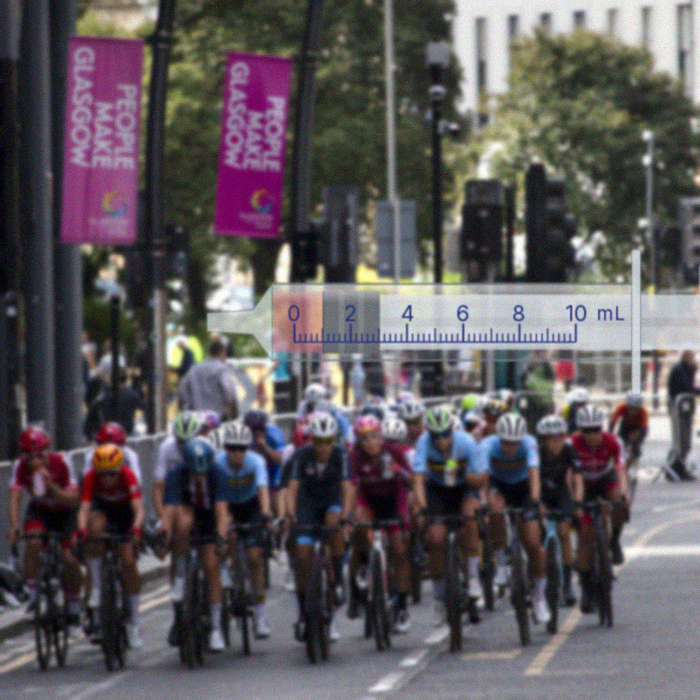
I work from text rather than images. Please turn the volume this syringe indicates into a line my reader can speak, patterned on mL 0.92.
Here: mL 1
